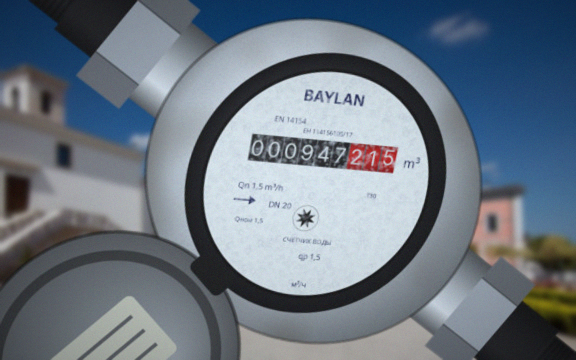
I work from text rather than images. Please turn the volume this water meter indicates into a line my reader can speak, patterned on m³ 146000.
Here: m³ 947.215
